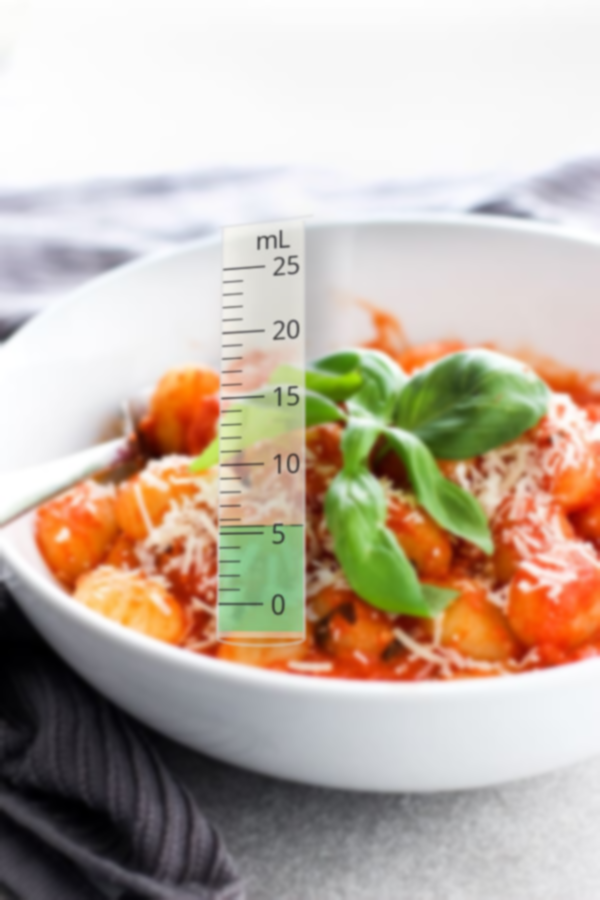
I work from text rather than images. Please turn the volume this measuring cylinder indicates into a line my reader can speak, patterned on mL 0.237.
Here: mL 5.5
